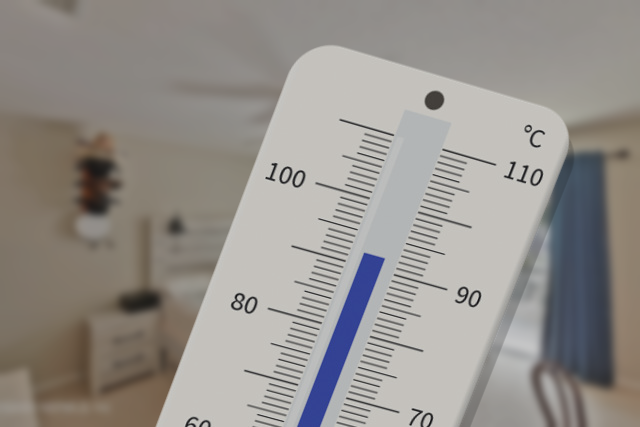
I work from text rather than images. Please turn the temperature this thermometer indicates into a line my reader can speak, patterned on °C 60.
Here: °C 92
